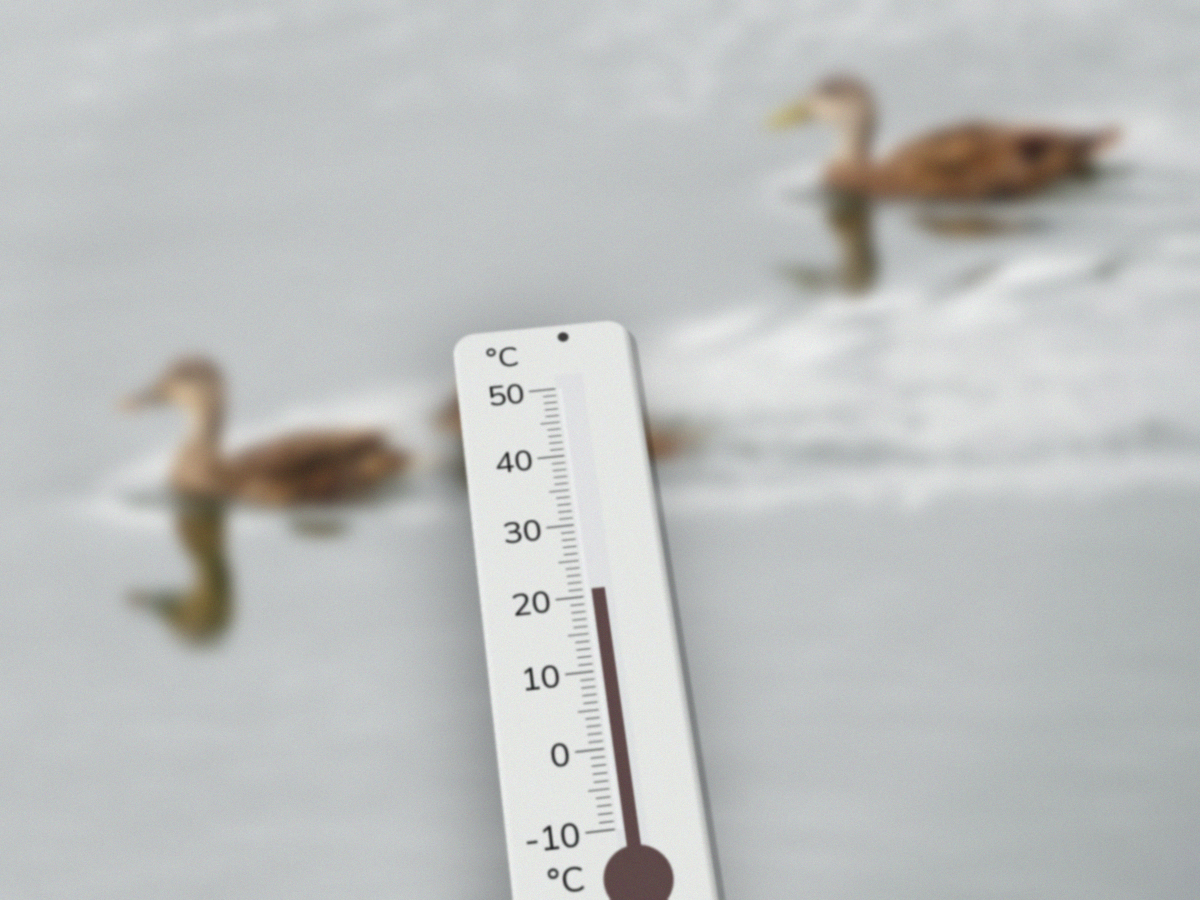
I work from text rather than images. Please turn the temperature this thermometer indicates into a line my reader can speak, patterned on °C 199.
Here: °C 21
